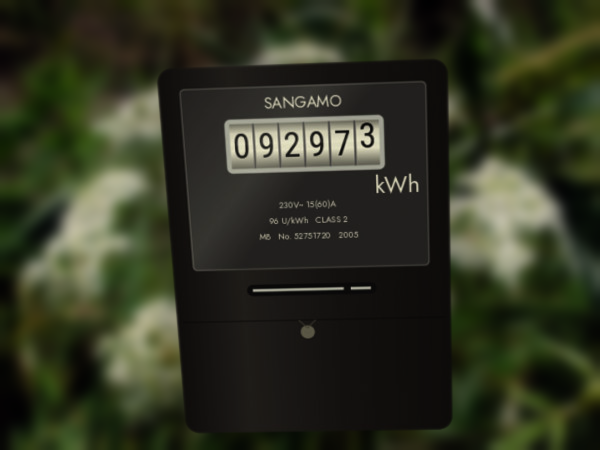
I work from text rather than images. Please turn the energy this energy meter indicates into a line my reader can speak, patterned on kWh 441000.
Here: kWh 92973
